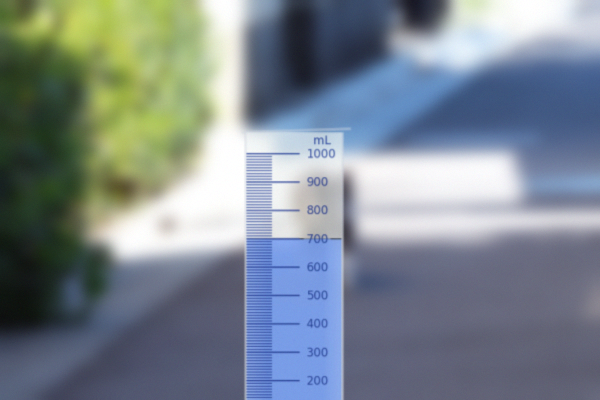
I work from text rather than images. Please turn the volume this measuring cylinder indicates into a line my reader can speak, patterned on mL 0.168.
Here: mL 700
